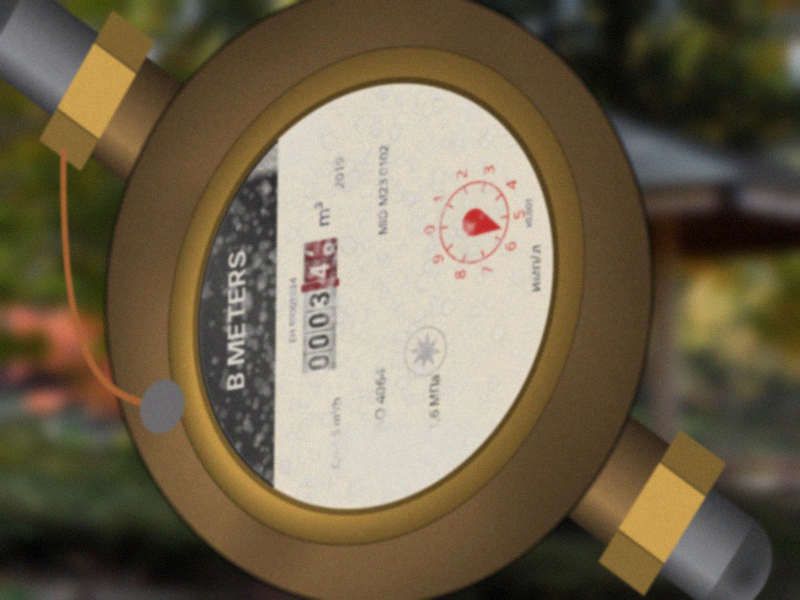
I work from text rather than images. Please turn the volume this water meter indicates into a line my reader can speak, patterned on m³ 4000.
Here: m³ 3.475
